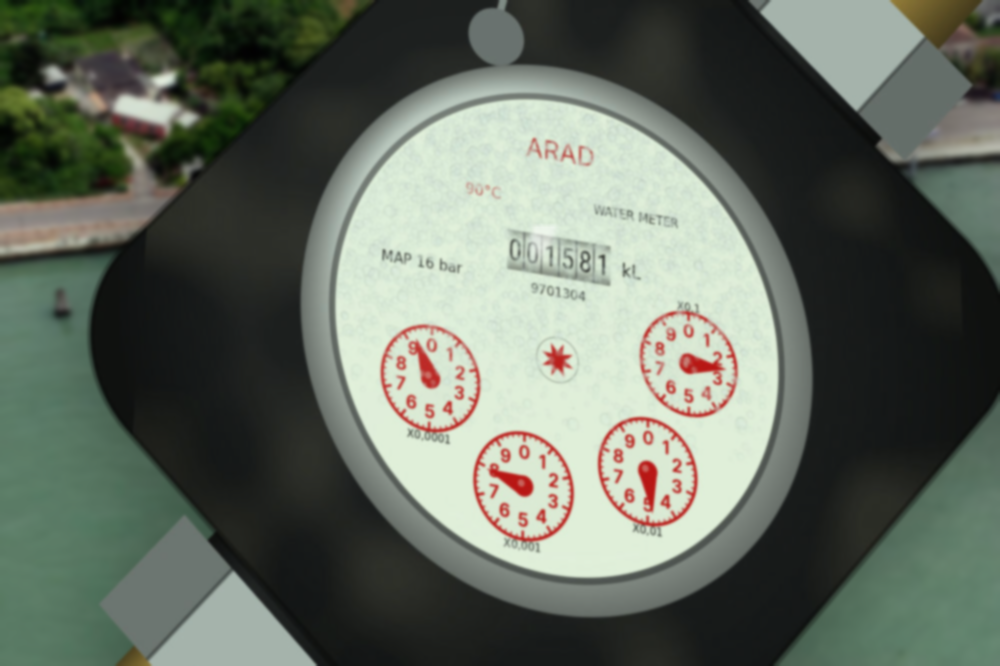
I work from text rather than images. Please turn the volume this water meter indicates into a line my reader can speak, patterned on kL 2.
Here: kL 1581.2479
